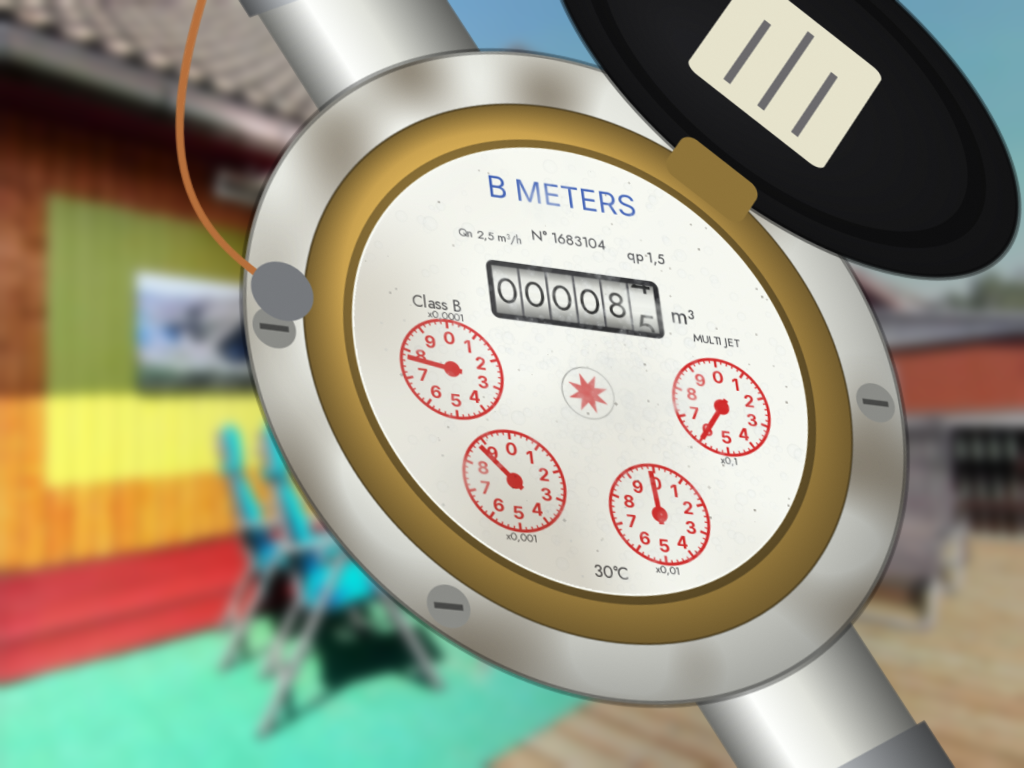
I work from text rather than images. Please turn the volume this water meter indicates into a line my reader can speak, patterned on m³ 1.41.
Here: m³ 84.5987
